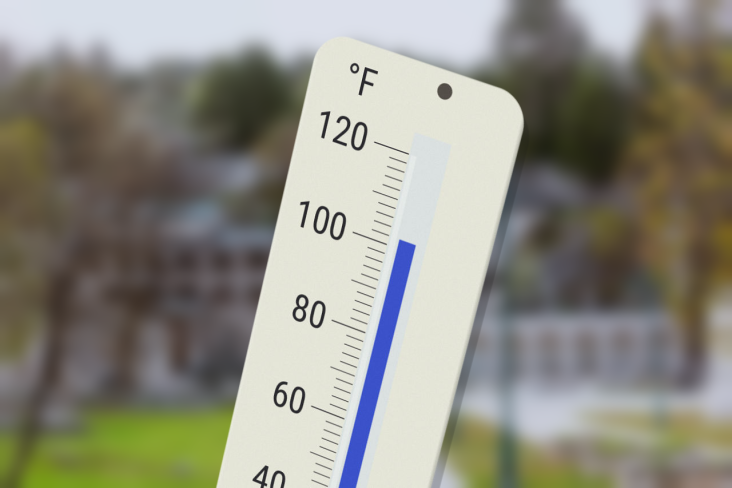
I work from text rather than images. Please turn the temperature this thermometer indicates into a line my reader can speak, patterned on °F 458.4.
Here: °F 102
